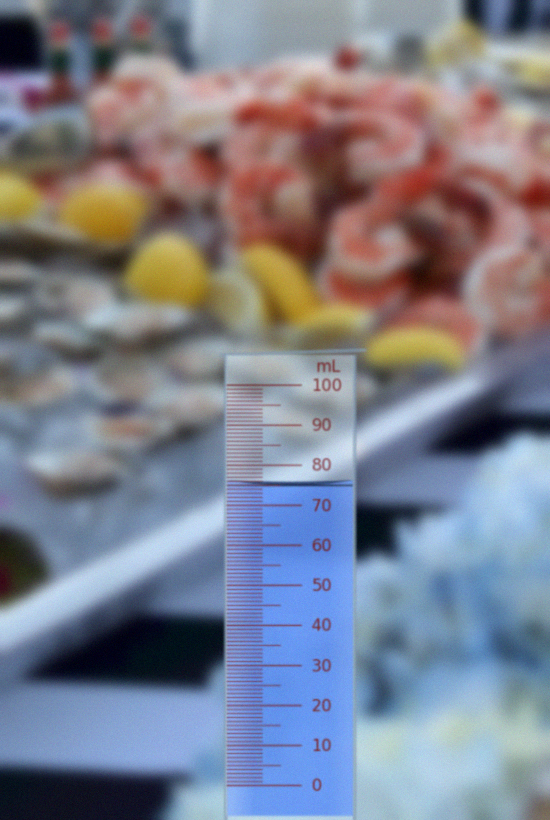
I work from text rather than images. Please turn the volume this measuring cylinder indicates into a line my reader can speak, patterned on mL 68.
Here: mL 75
